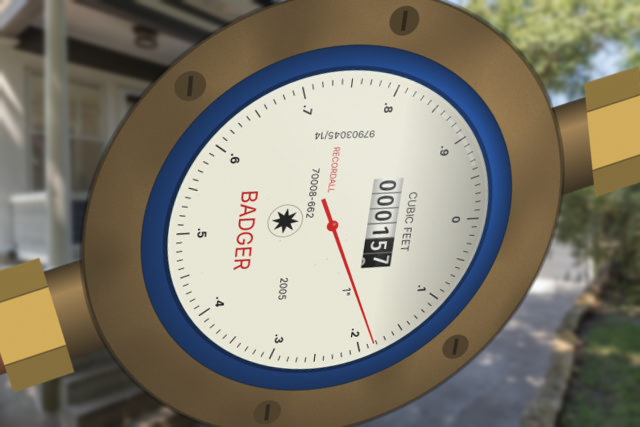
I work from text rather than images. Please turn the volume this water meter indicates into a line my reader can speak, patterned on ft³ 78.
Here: ft³ 157.18
